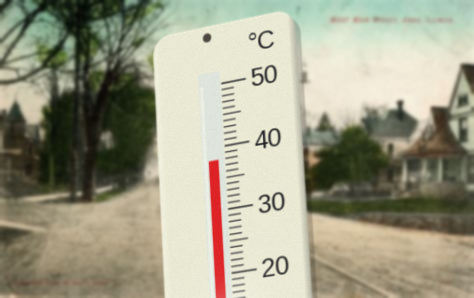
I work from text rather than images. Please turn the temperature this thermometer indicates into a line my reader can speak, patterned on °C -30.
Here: °C 38
